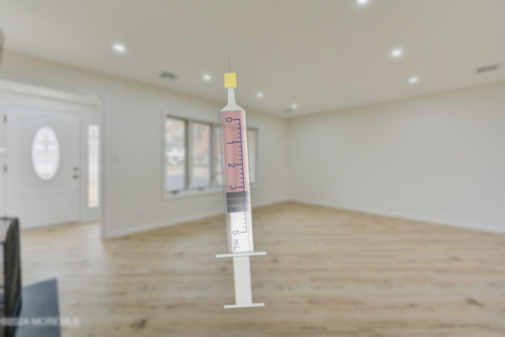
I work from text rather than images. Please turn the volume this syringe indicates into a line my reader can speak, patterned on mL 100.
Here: mL 3.2
